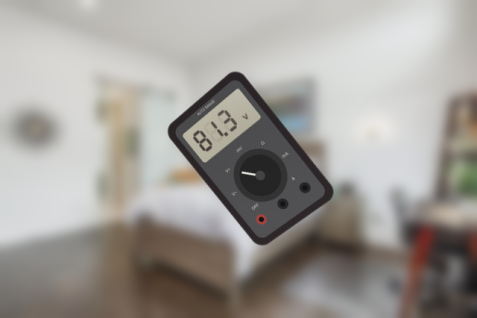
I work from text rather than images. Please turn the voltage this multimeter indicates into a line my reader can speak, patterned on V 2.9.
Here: V 81.3
